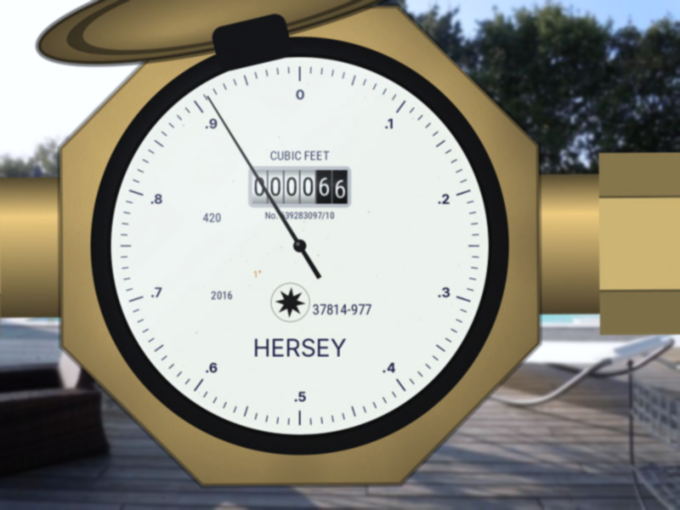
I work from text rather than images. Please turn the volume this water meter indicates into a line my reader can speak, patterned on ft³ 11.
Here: ft³ 65.91
